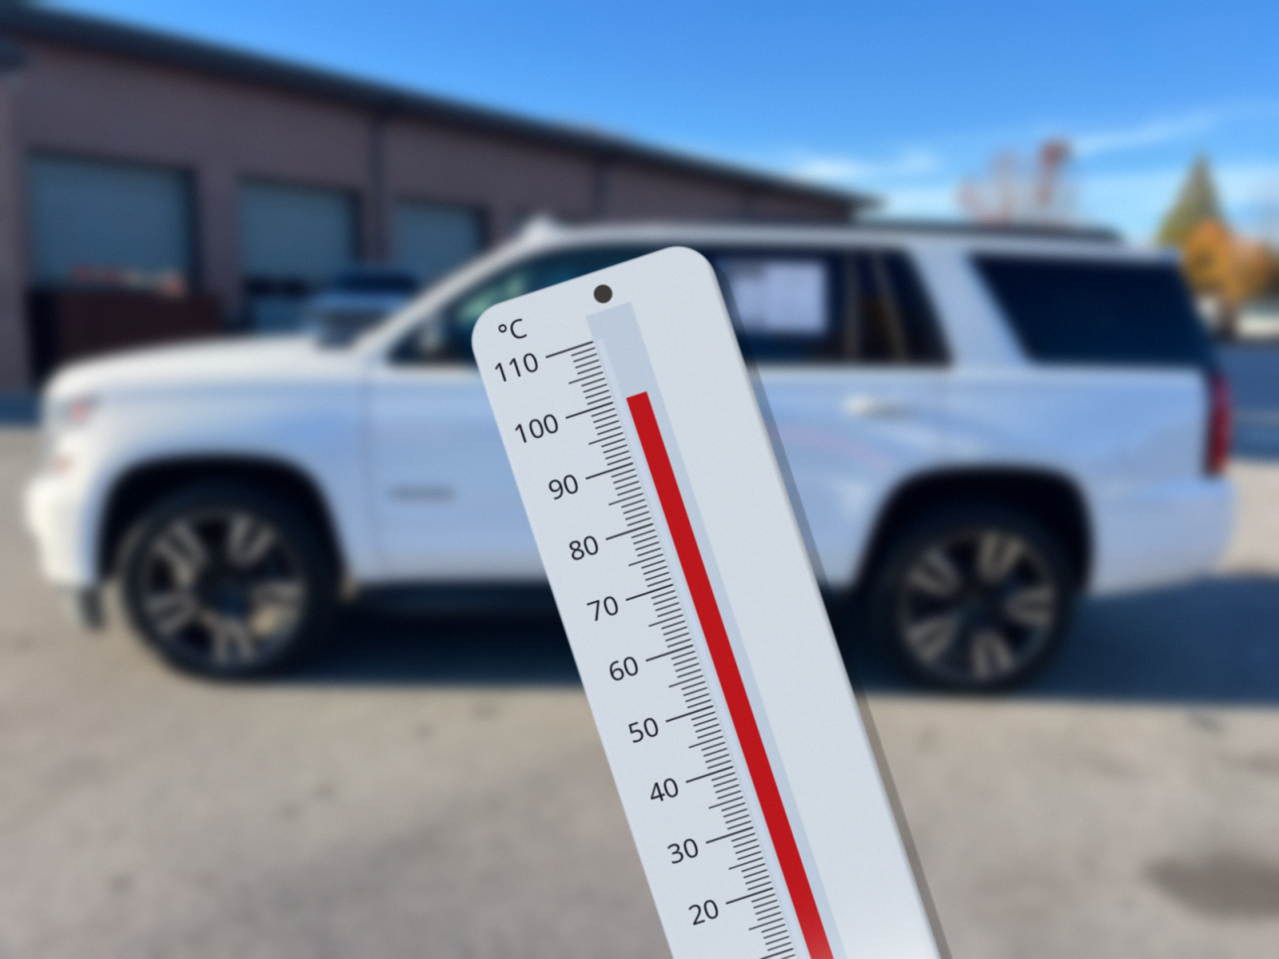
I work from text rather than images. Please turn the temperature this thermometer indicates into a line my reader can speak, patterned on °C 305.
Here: °C 100
